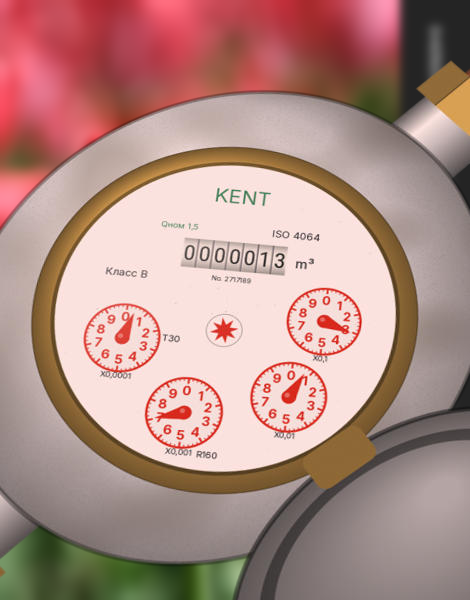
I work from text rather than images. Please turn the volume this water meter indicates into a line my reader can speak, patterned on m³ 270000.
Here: m³ 13.3070
